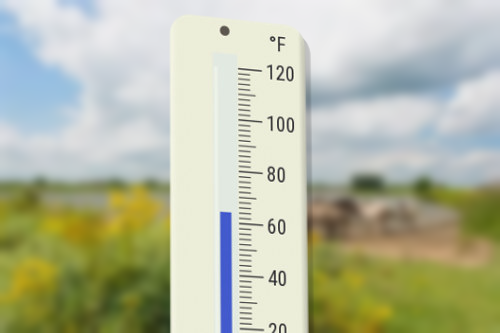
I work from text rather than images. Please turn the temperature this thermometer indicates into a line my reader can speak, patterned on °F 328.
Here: °F 64
